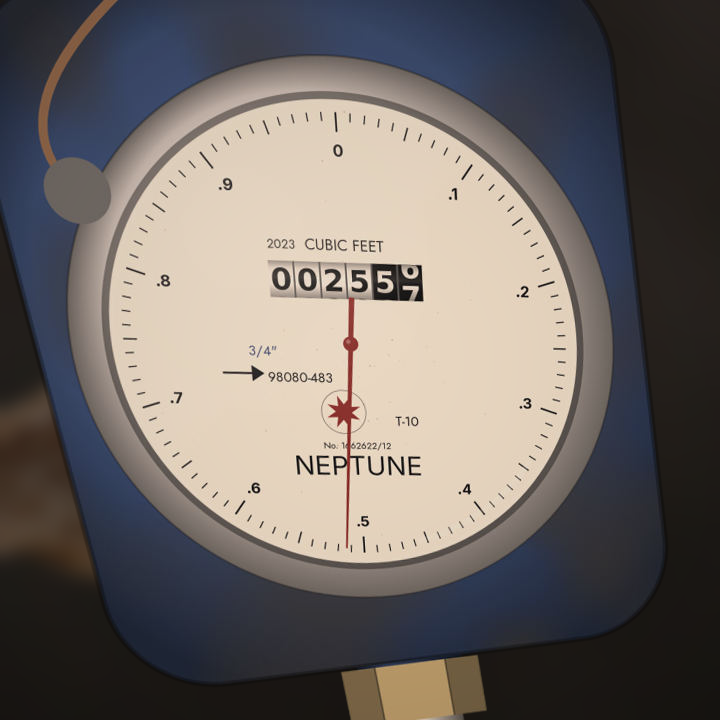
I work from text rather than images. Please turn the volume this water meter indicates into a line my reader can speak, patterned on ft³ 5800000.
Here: ft³ 2556.51
